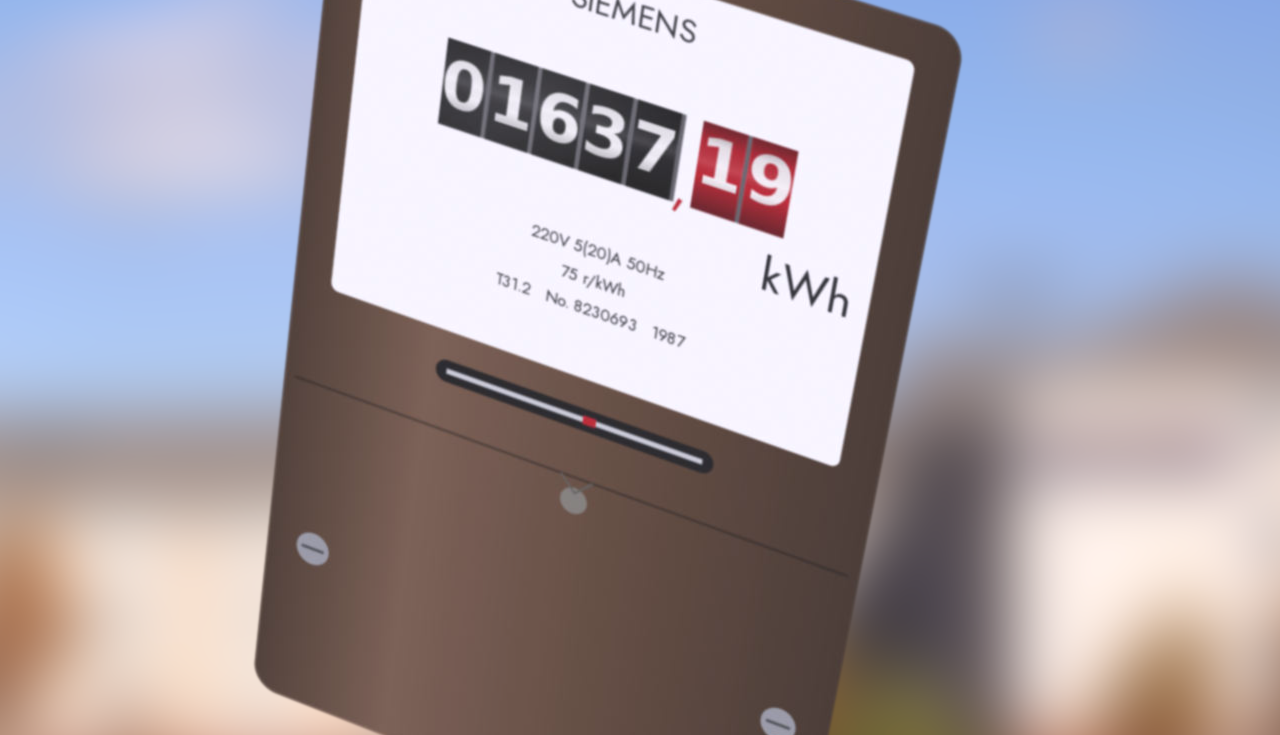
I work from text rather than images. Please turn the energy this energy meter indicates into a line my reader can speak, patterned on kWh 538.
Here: kWh 1637.19
